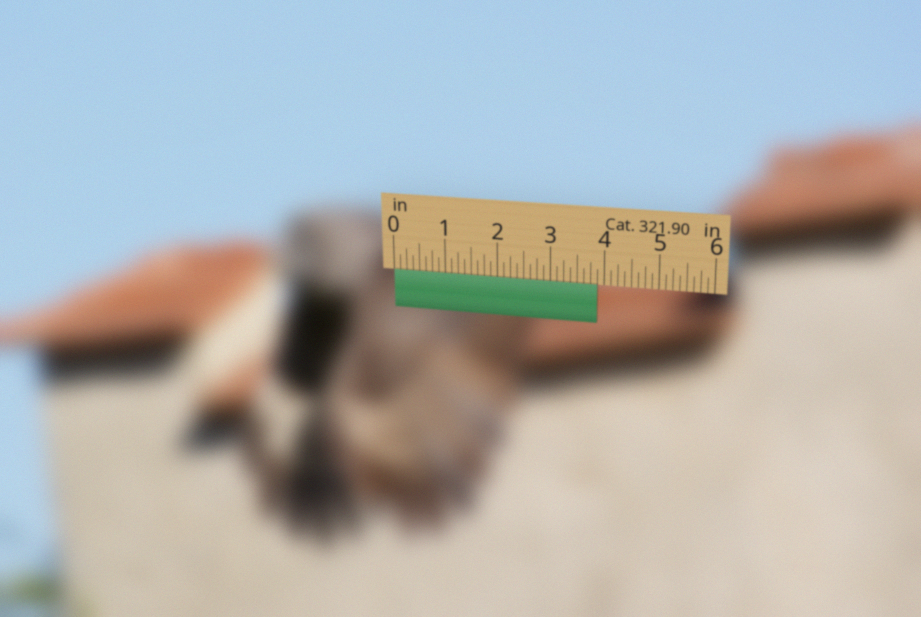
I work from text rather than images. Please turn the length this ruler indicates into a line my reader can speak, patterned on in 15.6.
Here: in 3.875
